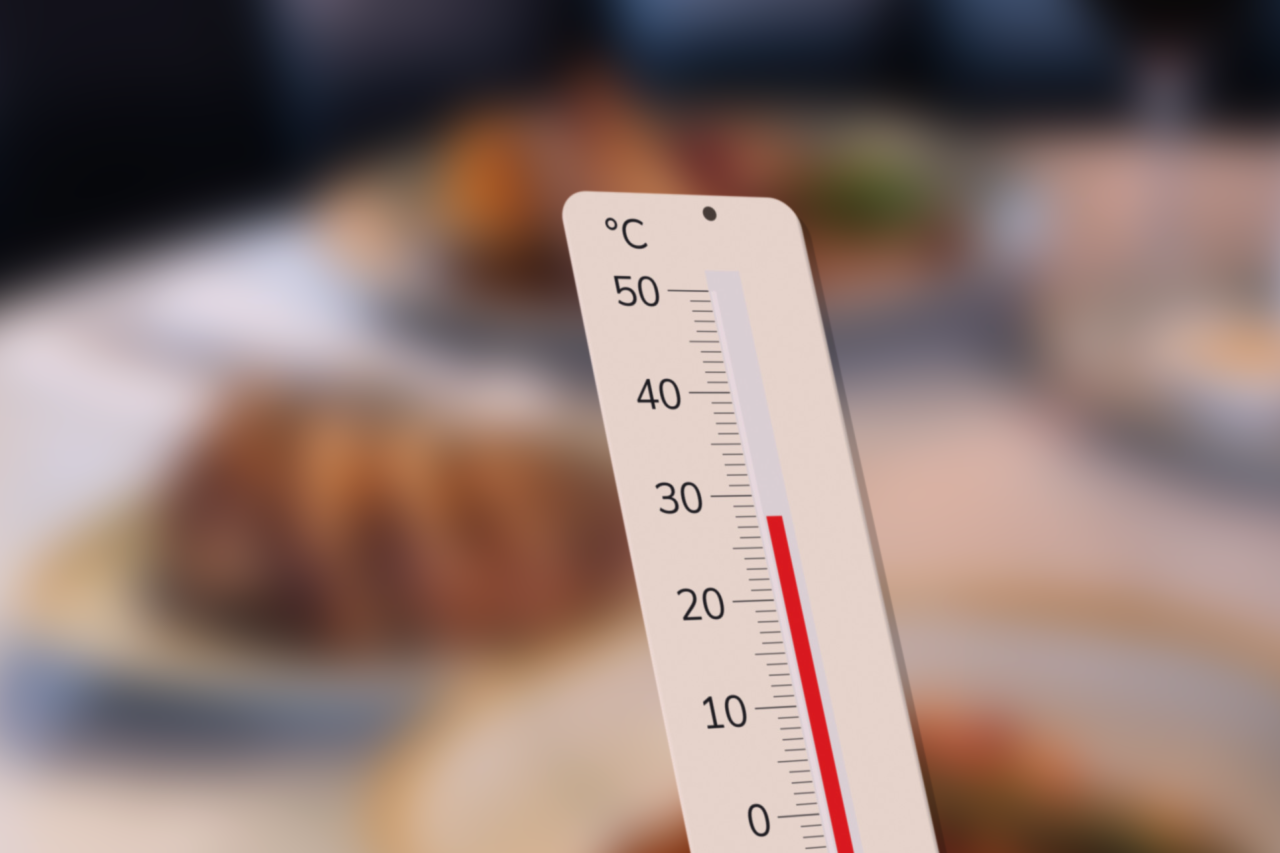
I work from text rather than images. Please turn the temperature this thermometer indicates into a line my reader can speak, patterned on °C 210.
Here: °C 28
